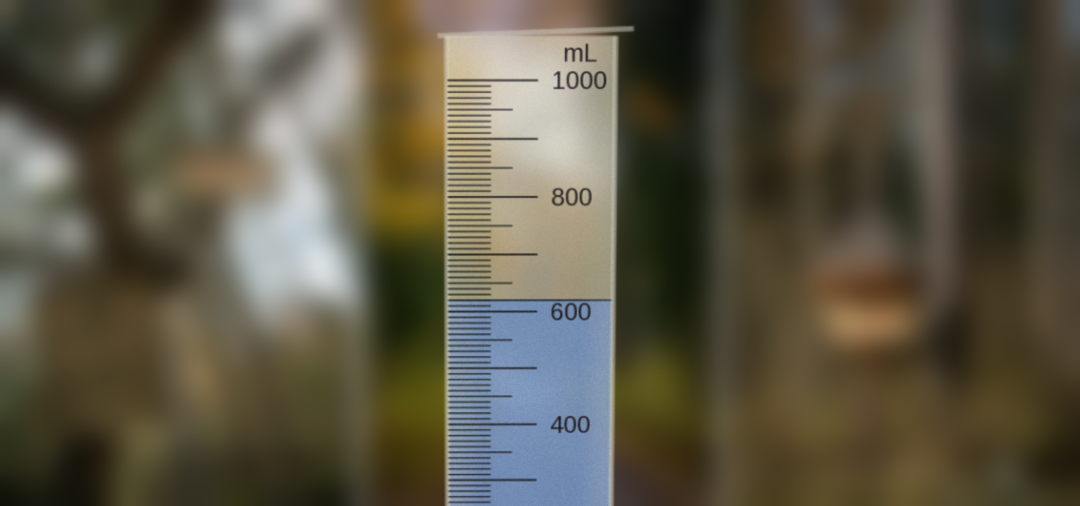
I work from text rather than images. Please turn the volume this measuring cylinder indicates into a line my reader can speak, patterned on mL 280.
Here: mL 620
